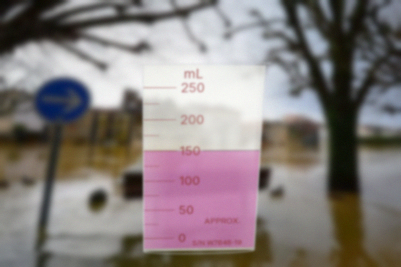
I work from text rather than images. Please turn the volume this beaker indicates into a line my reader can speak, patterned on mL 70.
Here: mL 150
